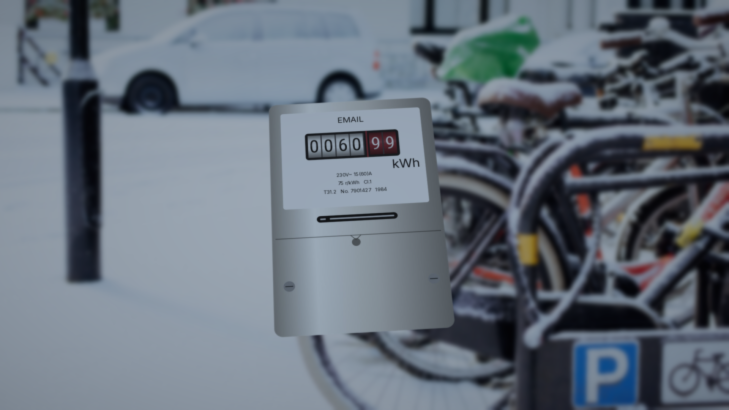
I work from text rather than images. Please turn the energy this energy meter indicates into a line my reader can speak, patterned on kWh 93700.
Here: kWh 60.99
